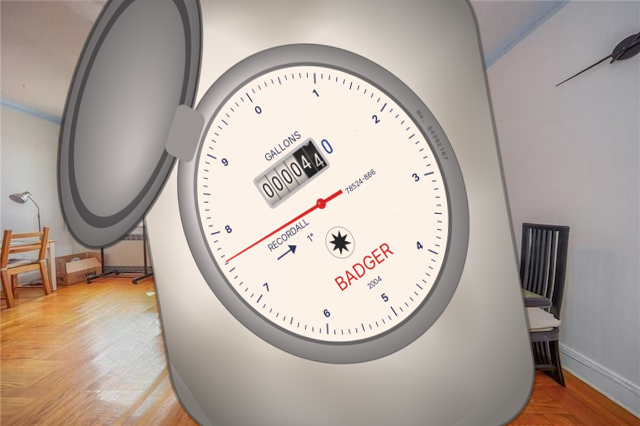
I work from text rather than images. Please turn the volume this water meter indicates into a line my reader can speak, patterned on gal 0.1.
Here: gal 437.6
